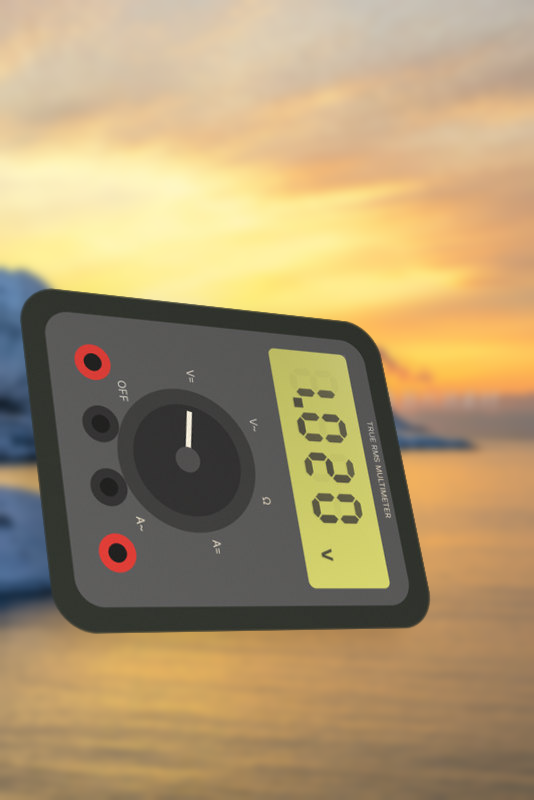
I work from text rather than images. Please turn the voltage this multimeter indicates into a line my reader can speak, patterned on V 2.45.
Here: V 1.020
